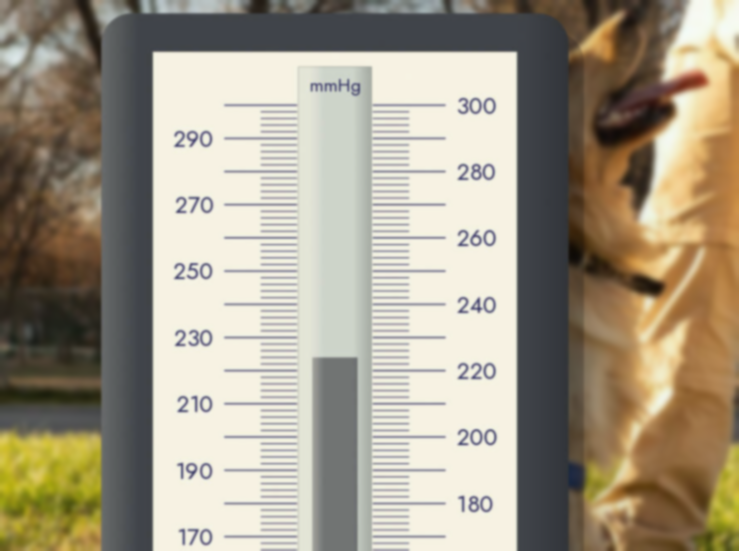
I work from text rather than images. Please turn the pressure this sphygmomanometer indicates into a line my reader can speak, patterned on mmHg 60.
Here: mmHg 224
